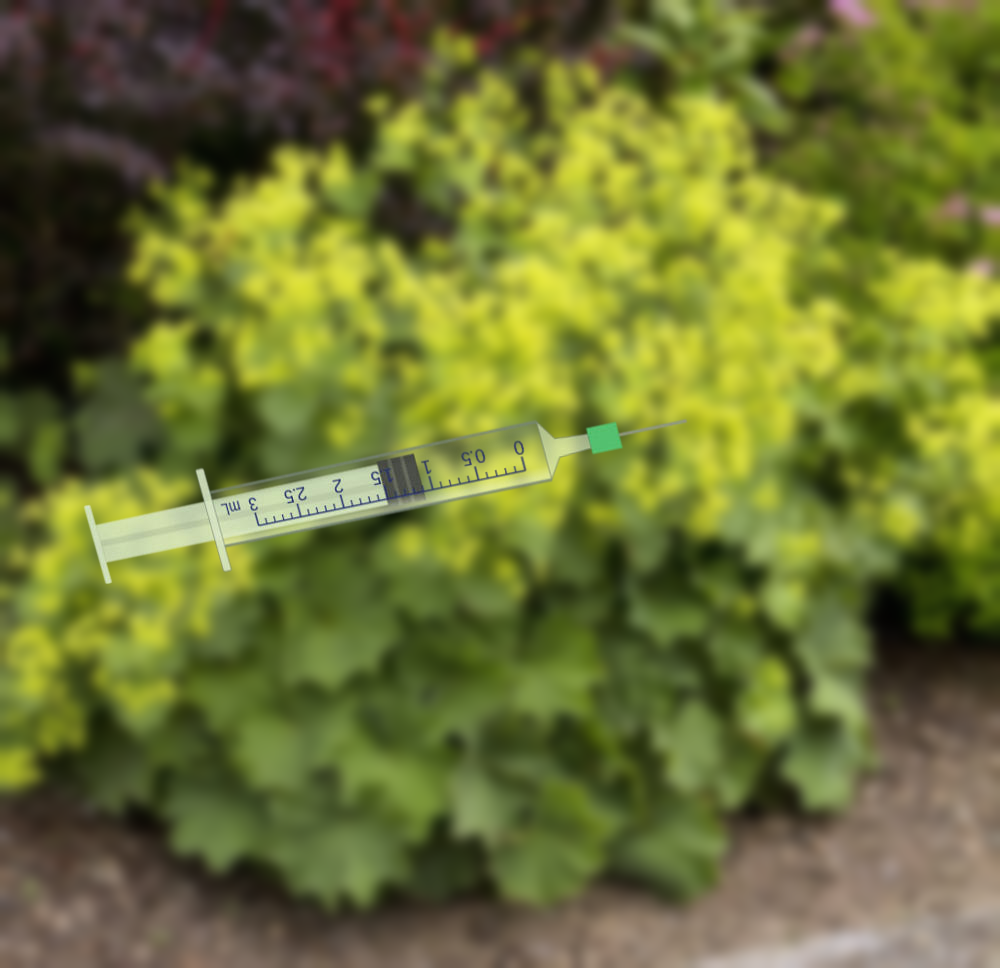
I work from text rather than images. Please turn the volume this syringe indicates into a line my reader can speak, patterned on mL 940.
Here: mL 1.1
